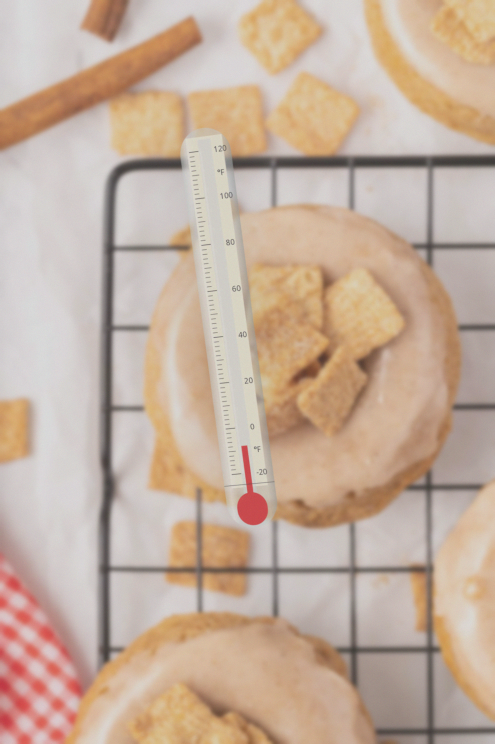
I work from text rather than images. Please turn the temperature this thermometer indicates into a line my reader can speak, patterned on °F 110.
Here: °F -8
